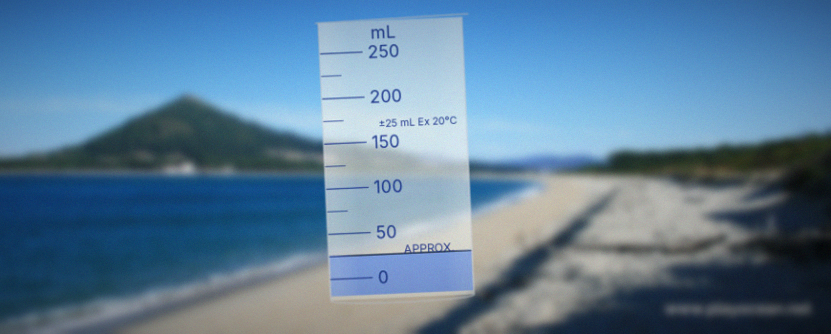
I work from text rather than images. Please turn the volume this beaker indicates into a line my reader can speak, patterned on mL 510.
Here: mL 25
